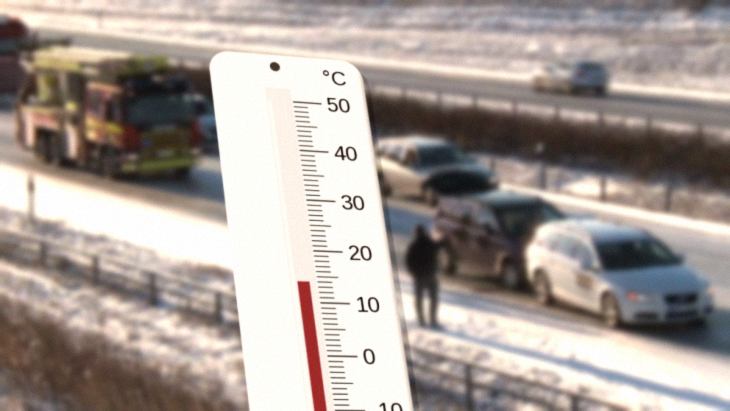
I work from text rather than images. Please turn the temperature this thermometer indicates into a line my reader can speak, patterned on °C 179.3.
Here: °C 14
